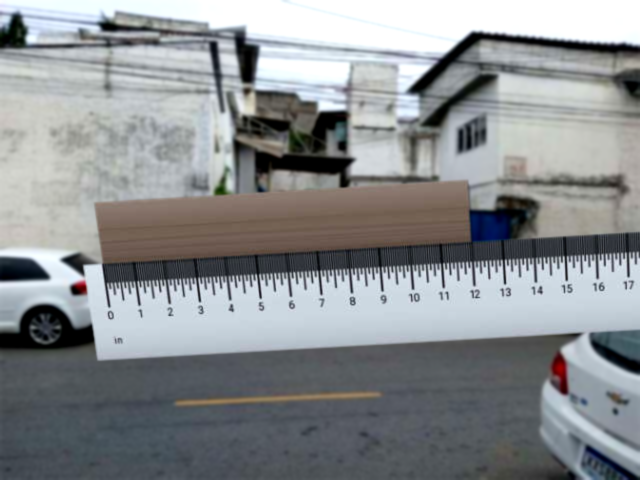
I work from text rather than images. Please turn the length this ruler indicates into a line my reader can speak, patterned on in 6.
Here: in 12
